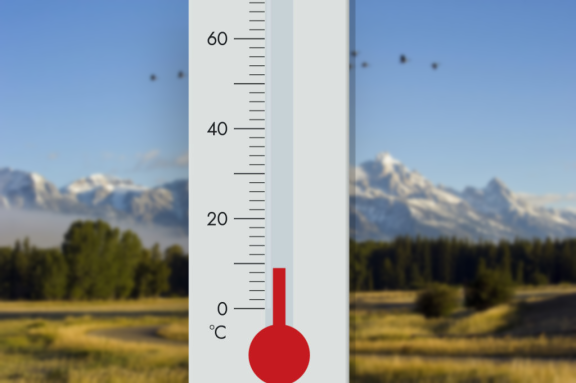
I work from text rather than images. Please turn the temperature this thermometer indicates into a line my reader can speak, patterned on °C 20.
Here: °C 9
